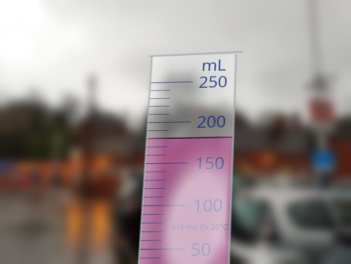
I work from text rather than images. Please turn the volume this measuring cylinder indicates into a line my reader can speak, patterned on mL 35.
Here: mL 180
